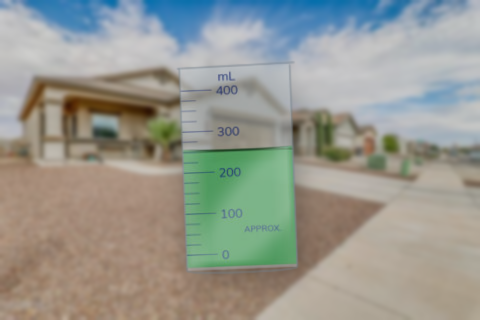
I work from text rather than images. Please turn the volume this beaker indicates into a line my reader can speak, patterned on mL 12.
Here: mL 250
